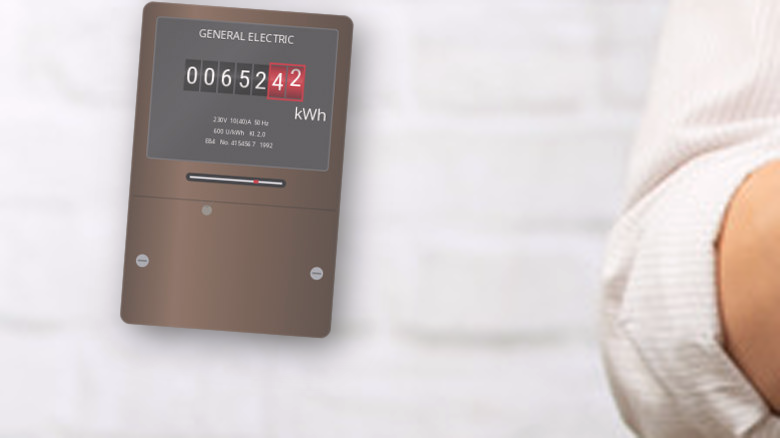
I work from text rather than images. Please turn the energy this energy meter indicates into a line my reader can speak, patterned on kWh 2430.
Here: kWh 652.42
